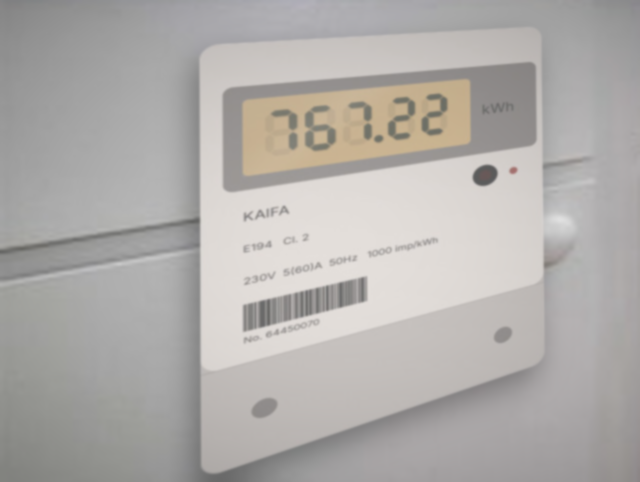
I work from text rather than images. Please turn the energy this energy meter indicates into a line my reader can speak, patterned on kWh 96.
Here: kWh 767.22
